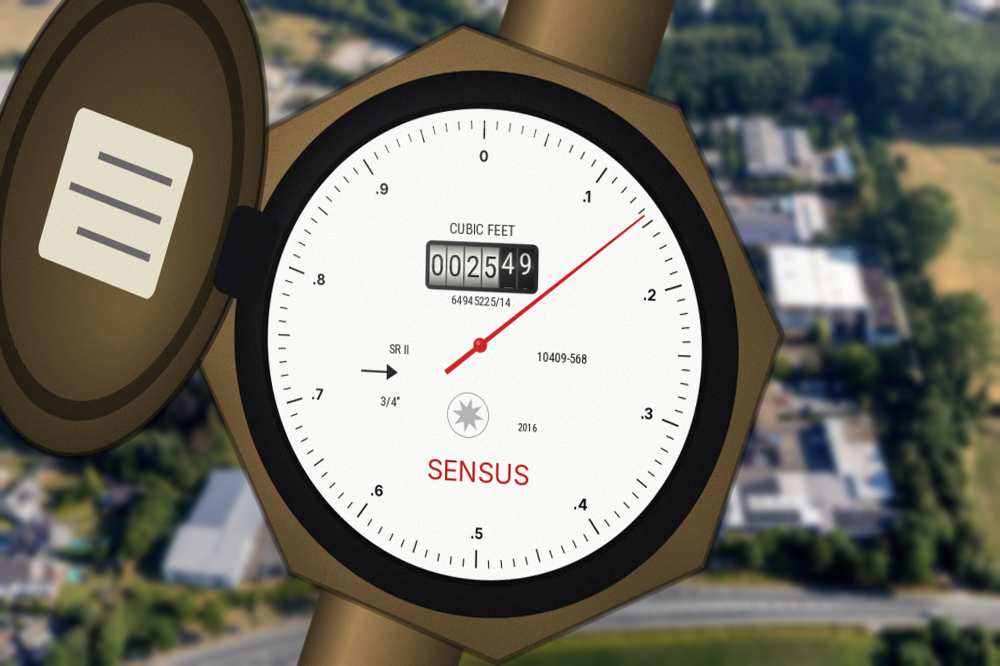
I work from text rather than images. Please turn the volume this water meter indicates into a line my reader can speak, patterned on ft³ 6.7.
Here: ft³ 2549.14
